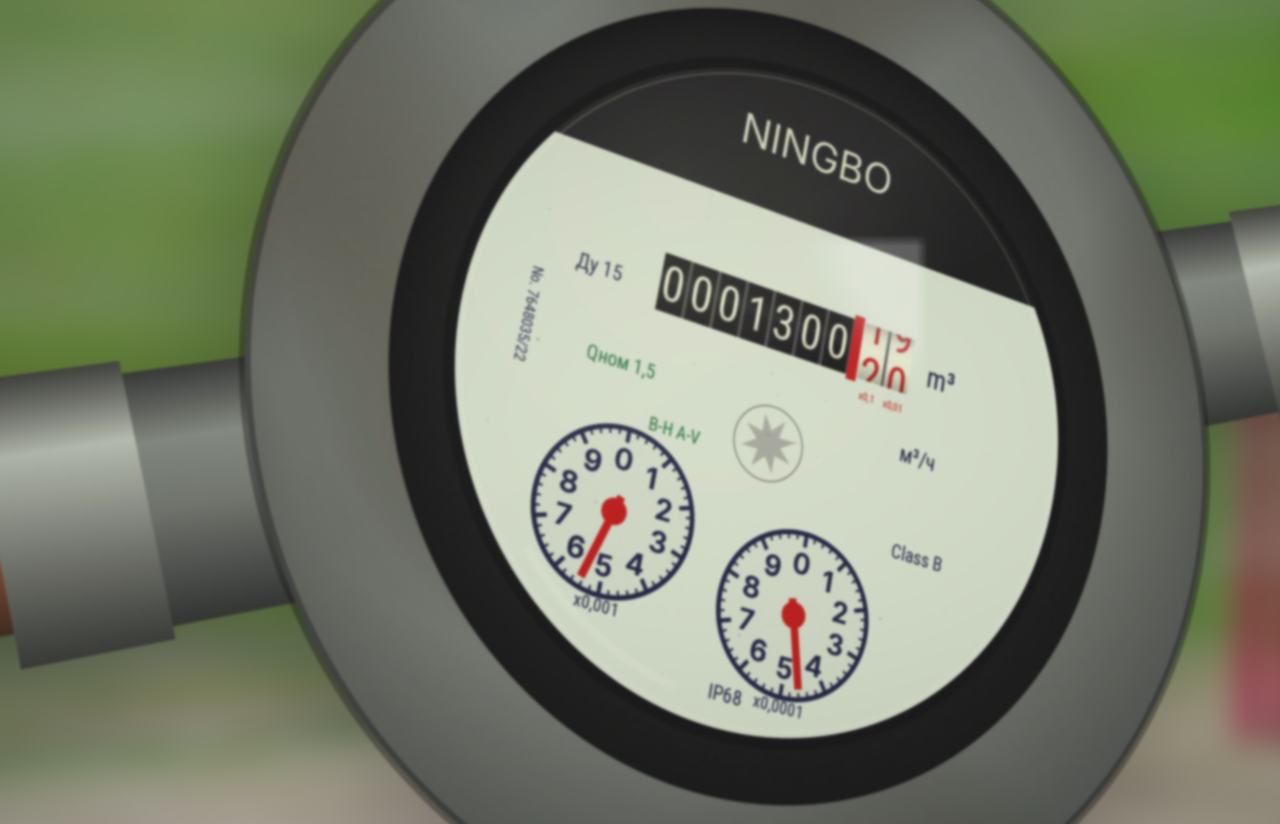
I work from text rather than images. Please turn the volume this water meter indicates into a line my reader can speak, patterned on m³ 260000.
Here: m³ 1300.1954
